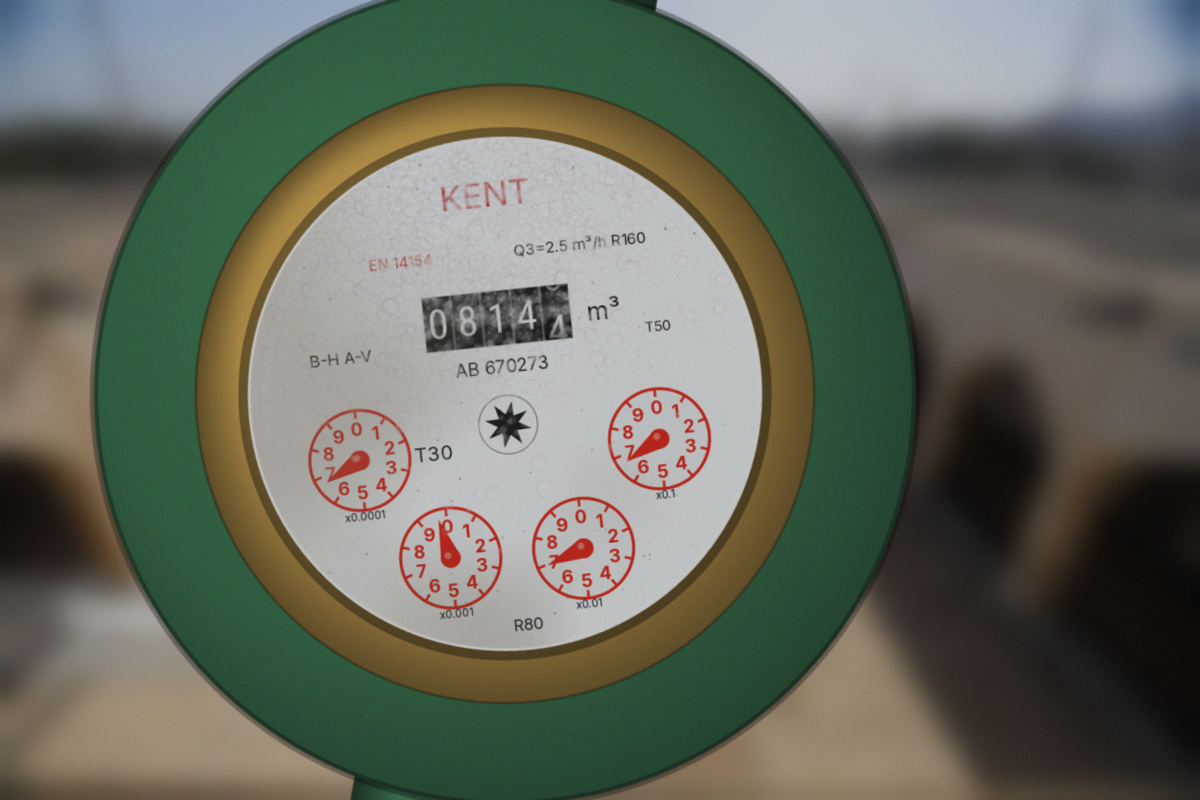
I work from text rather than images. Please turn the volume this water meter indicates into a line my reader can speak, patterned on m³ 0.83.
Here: m³ 8143.6696
